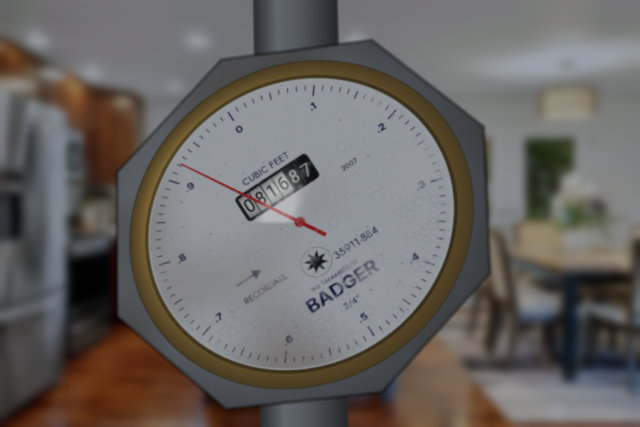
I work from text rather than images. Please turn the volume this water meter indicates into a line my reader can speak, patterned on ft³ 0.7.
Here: ft³ 81686.92
